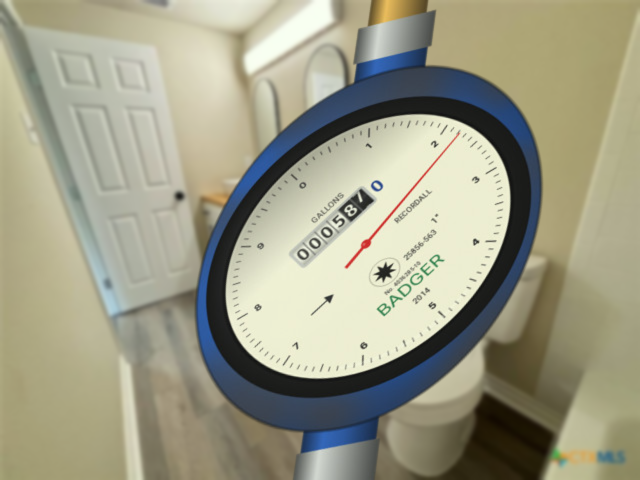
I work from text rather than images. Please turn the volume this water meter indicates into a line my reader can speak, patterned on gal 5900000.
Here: gal 5872.2
